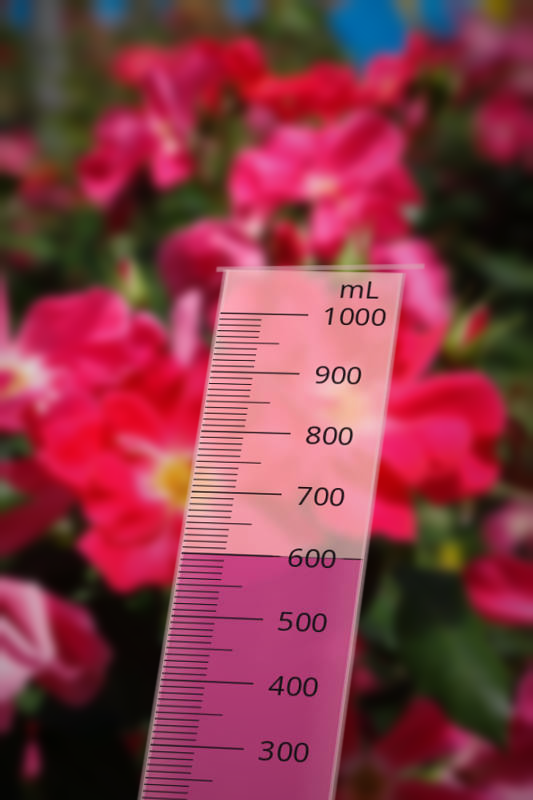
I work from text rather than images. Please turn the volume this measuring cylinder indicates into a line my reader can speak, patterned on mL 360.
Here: mL 600
